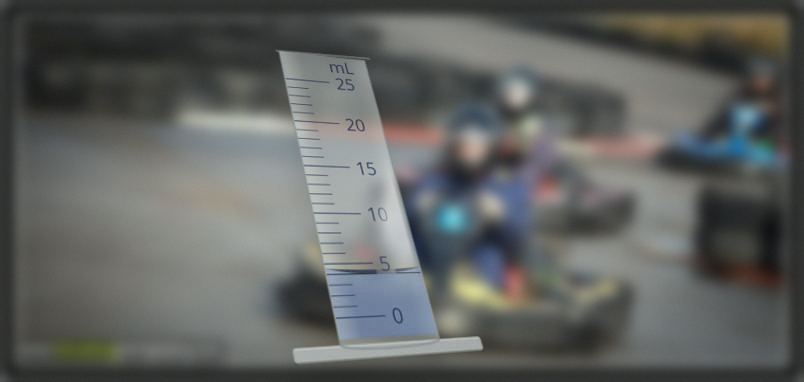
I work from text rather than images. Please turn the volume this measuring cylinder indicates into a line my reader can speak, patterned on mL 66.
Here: mL 4
